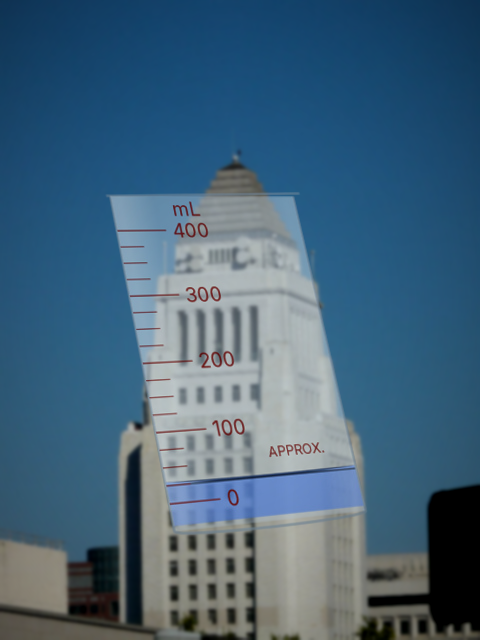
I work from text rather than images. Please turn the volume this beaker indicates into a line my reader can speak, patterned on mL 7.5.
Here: mL 25
